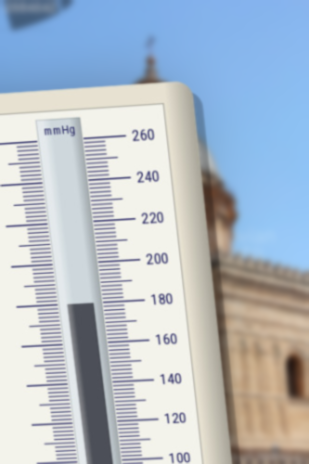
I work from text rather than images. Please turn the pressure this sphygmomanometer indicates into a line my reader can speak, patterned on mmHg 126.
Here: mmHg 180
